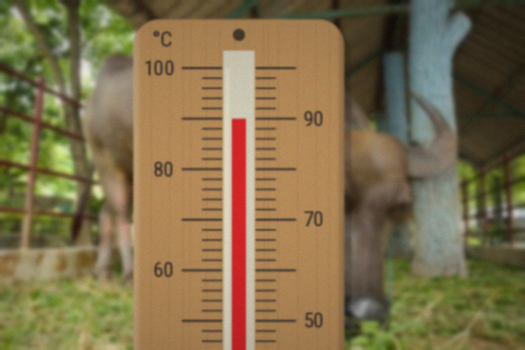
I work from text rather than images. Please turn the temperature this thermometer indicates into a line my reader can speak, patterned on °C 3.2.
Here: °C 90
